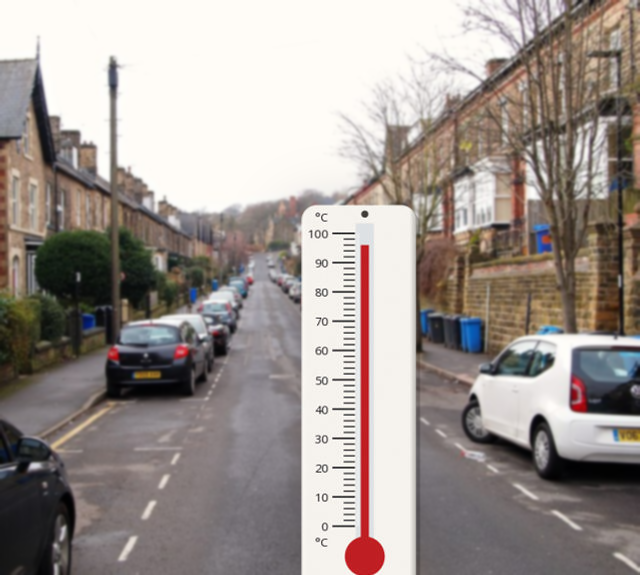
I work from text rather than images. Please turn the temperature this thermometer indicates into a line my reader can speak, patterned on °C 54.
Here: °C 96
